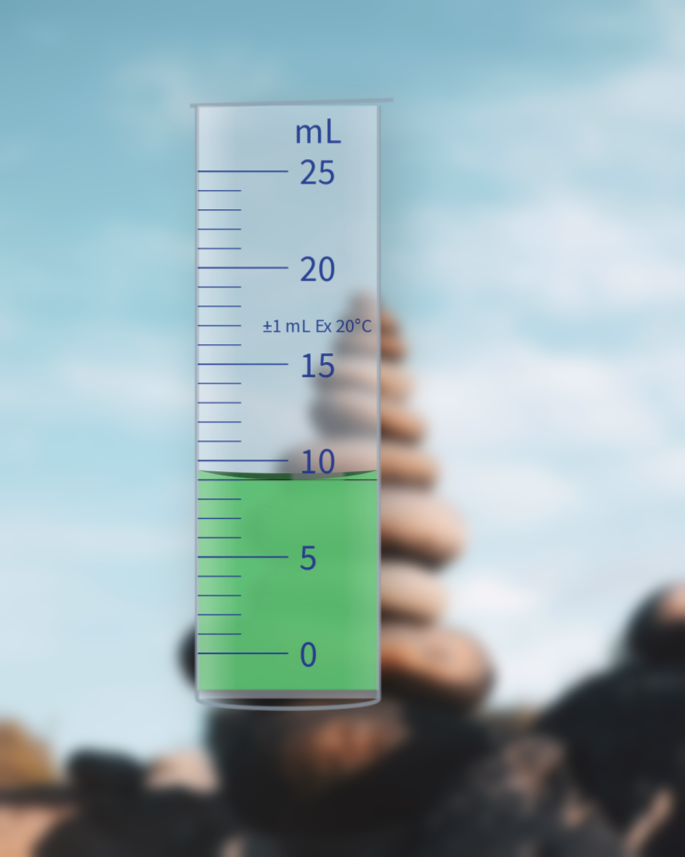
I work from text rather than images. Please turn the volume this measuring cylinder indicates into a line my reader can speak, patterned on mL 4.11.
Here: mL 9
